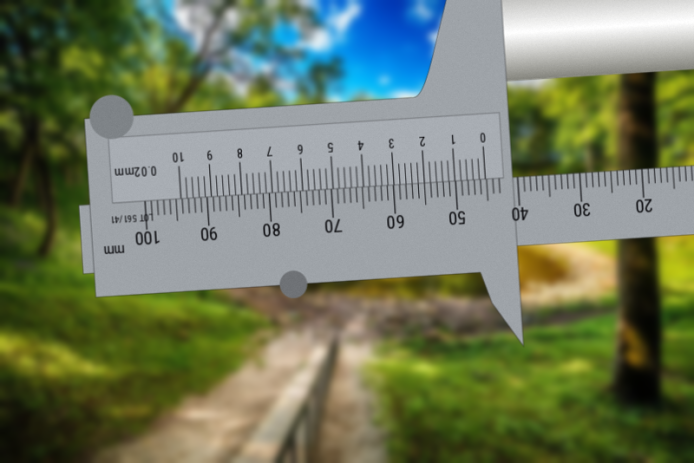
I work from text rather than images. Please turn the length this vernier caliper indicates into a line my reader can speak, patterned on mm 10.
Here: mm 45.2
